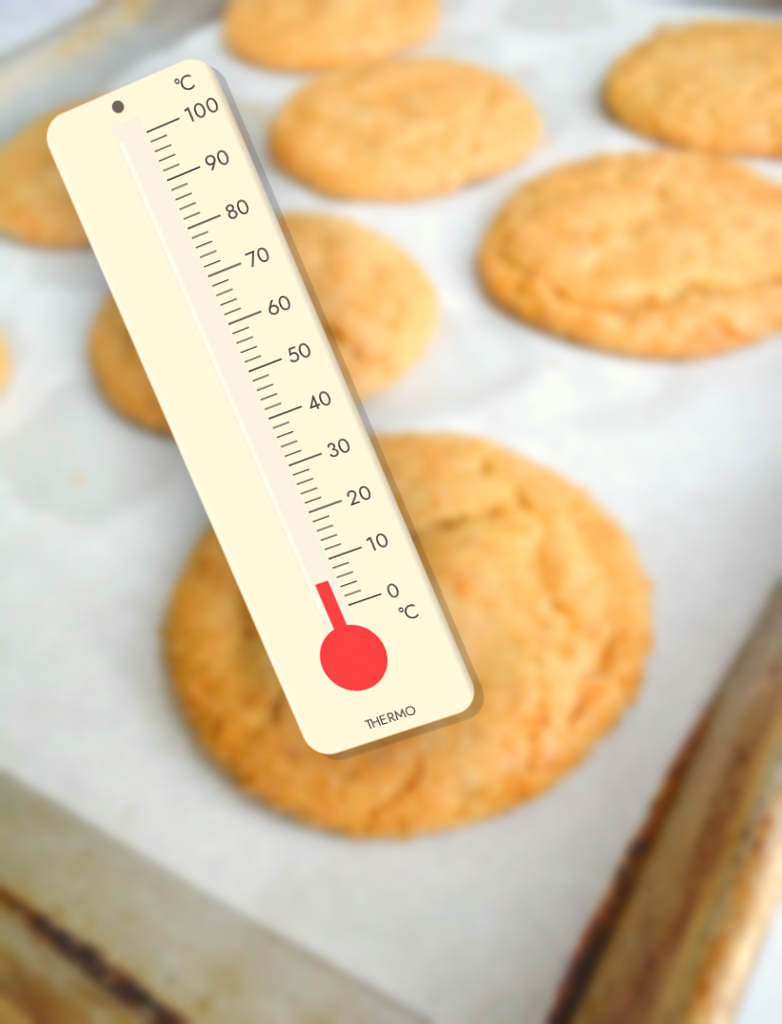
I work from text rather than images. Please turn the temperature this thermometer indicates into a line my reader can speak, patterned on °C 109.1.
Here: °C 6
